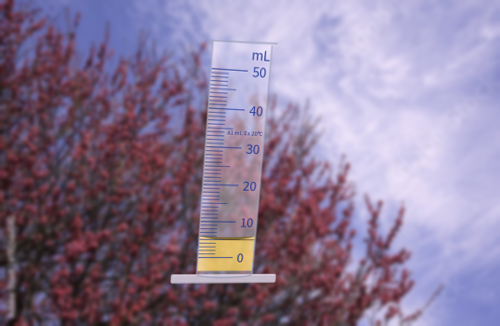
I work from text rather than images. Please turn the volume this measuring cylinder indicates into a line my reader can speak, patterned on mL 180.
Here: mL 5
